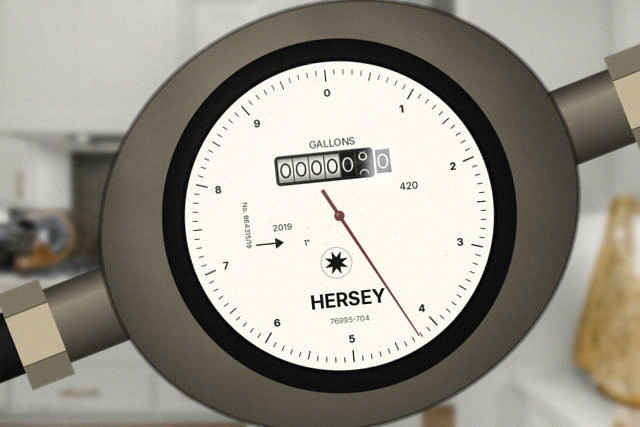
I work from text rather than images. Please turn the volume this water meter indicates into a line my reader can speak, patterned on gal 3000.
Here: gal 84.2
